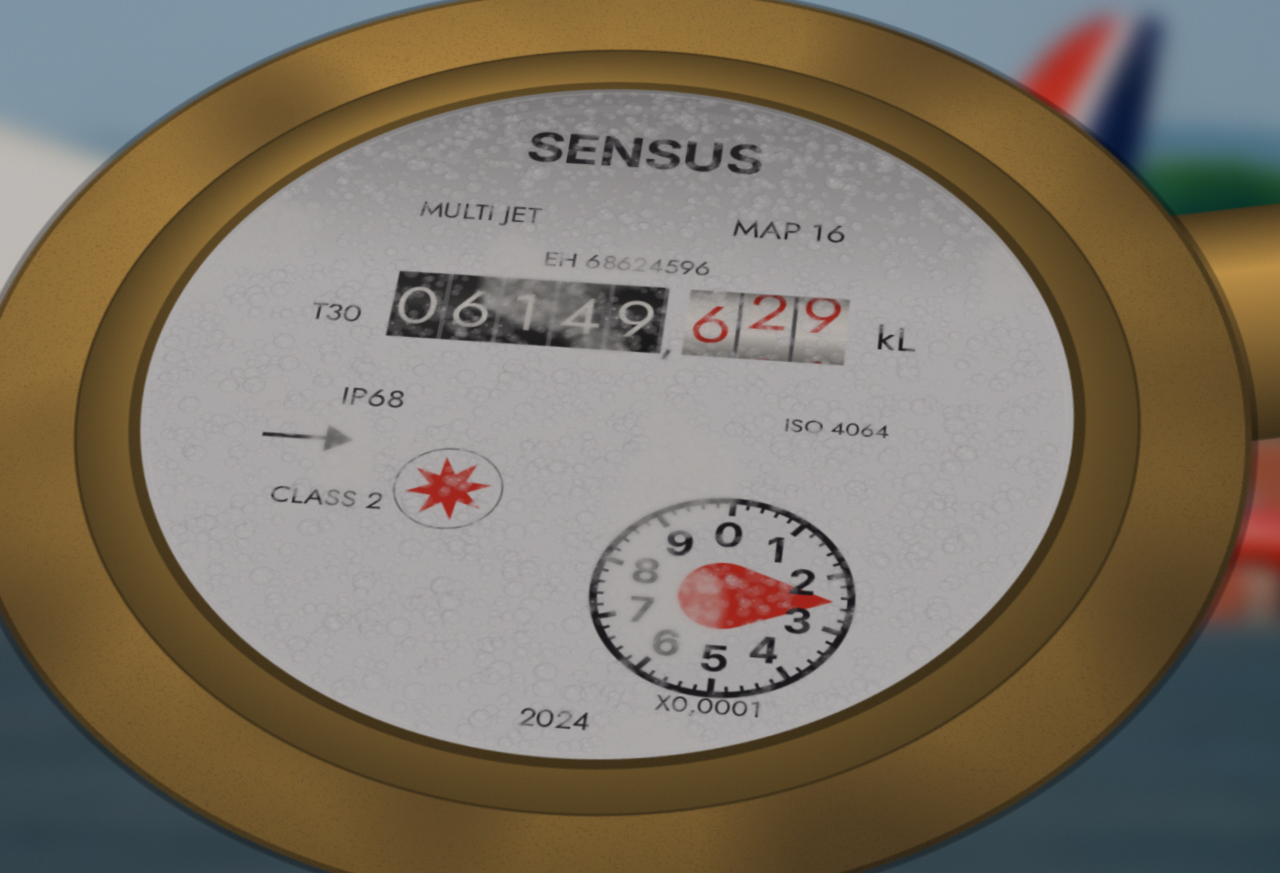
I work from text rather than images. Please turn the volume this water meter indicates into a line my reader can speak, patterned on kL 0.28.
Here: kL 6149.6292
